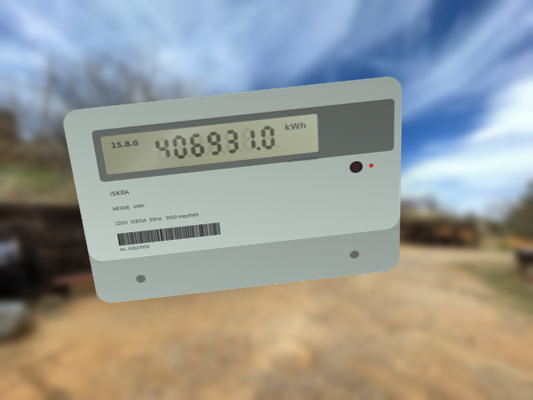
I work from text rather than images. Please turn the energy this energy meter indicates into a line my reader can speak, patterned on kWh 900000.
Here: kWh 406931.0
